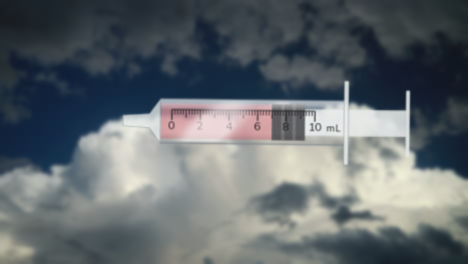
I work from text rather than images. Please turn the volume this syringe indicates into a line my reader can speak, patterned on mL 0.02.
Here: mL 7
